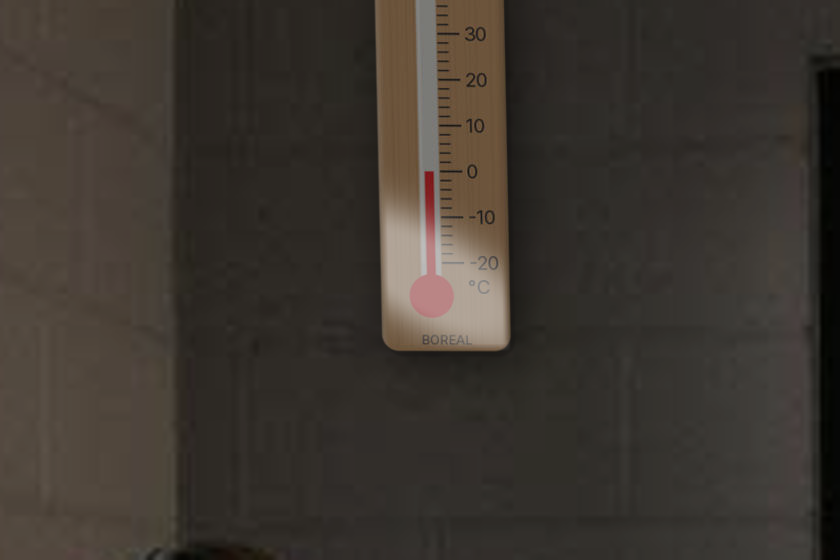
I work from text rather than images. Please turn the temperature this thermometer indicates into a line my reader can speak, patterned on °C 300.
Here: °C 0
